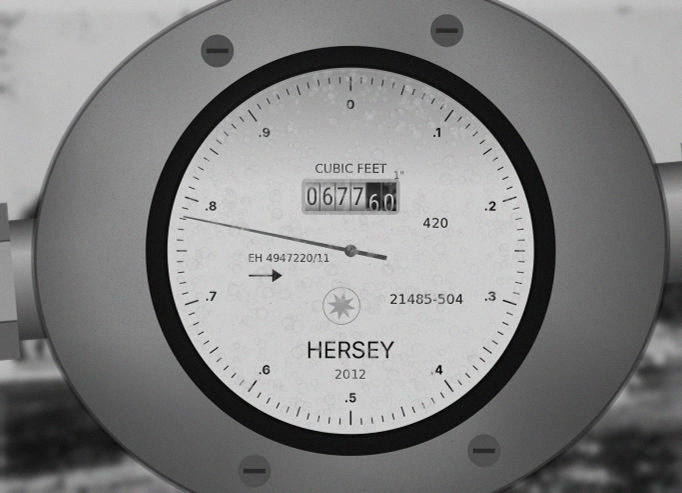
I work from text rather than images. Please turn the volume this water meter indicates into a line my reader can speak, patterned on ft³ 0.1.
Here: ft³ 67759.78
